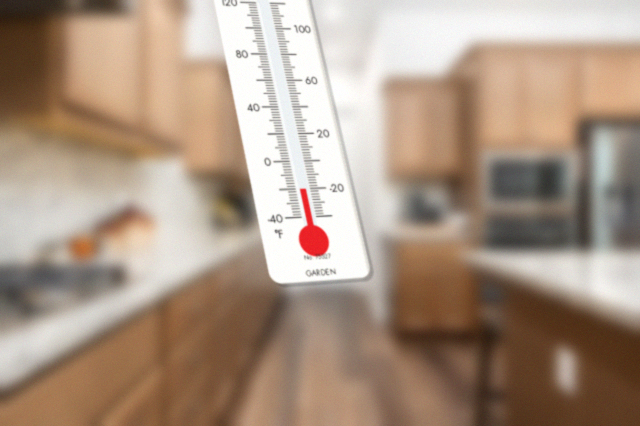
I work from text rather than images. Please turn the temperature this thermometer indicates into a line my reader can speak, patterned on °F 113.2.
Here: °F -20
